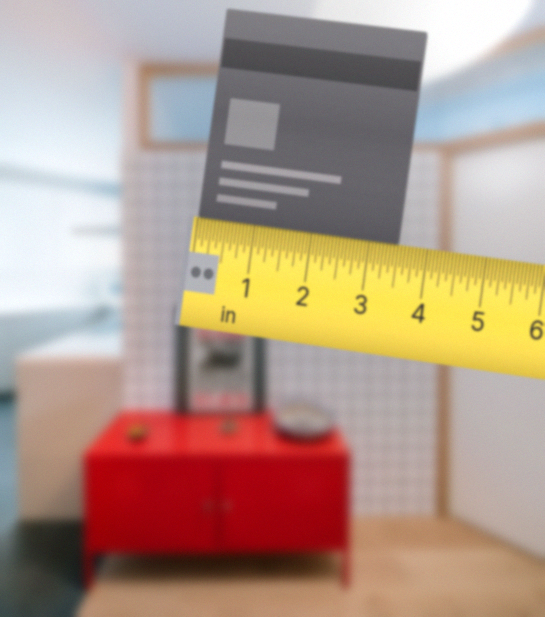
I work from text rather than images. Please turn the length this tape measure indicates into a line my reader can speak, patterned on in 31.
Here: in 3.5
